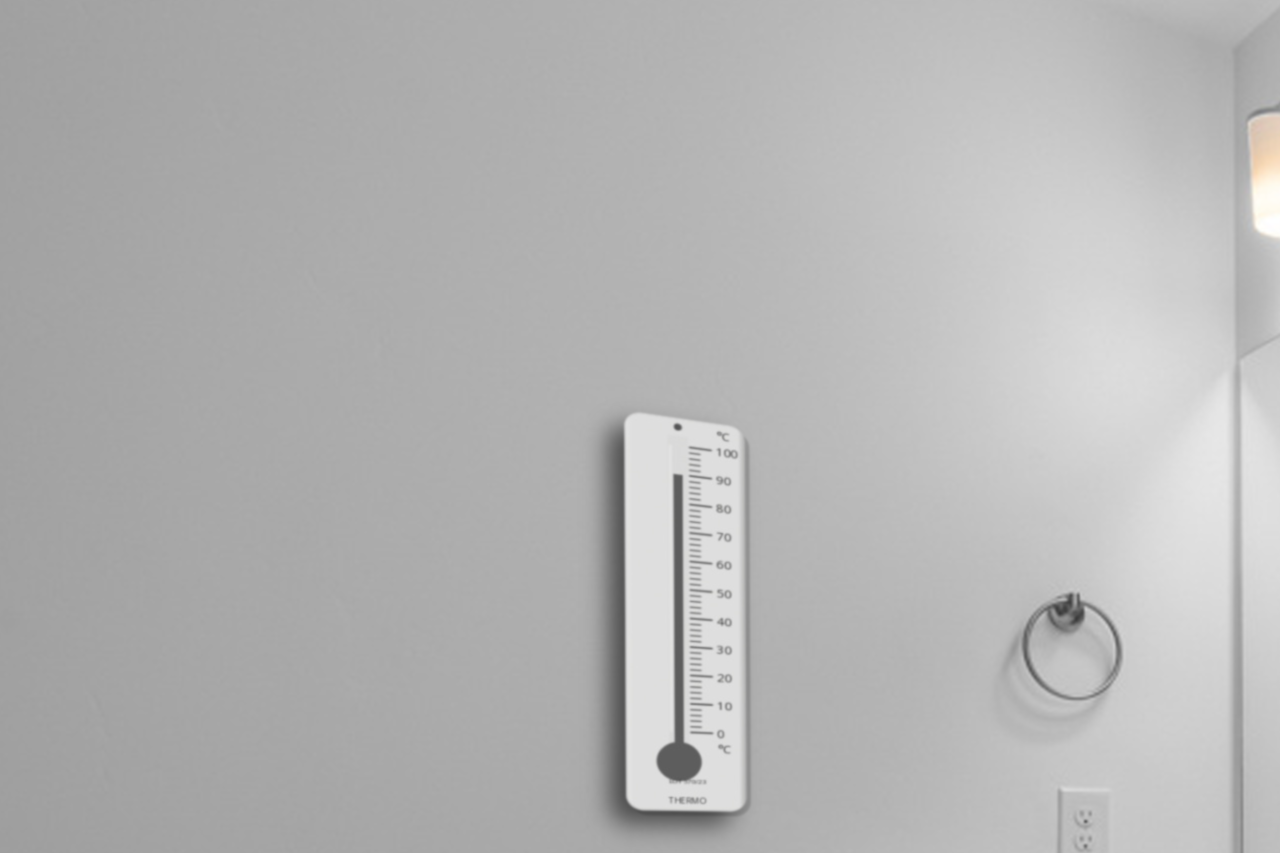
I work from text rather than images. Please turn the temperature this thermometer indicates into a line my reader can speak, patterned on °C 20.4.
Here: °C 90
